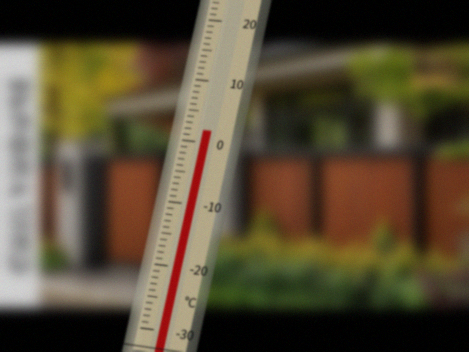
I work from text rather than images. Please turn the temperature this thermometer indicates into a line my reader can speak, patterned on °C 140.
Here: °C 2
